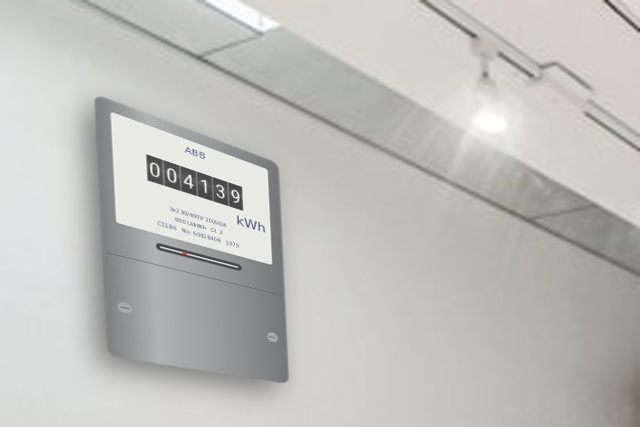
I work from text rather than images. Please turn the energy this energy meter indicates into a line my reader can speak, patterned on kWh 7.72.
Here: kWh 4139
